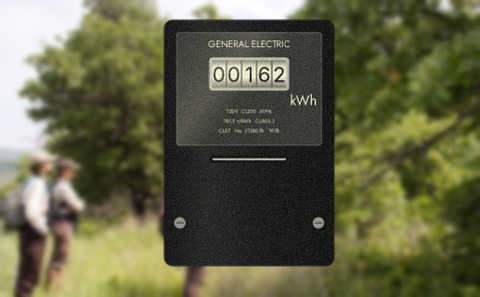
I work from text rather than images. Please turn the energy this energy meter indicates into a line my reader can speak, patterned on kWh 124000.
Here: kWh 162
